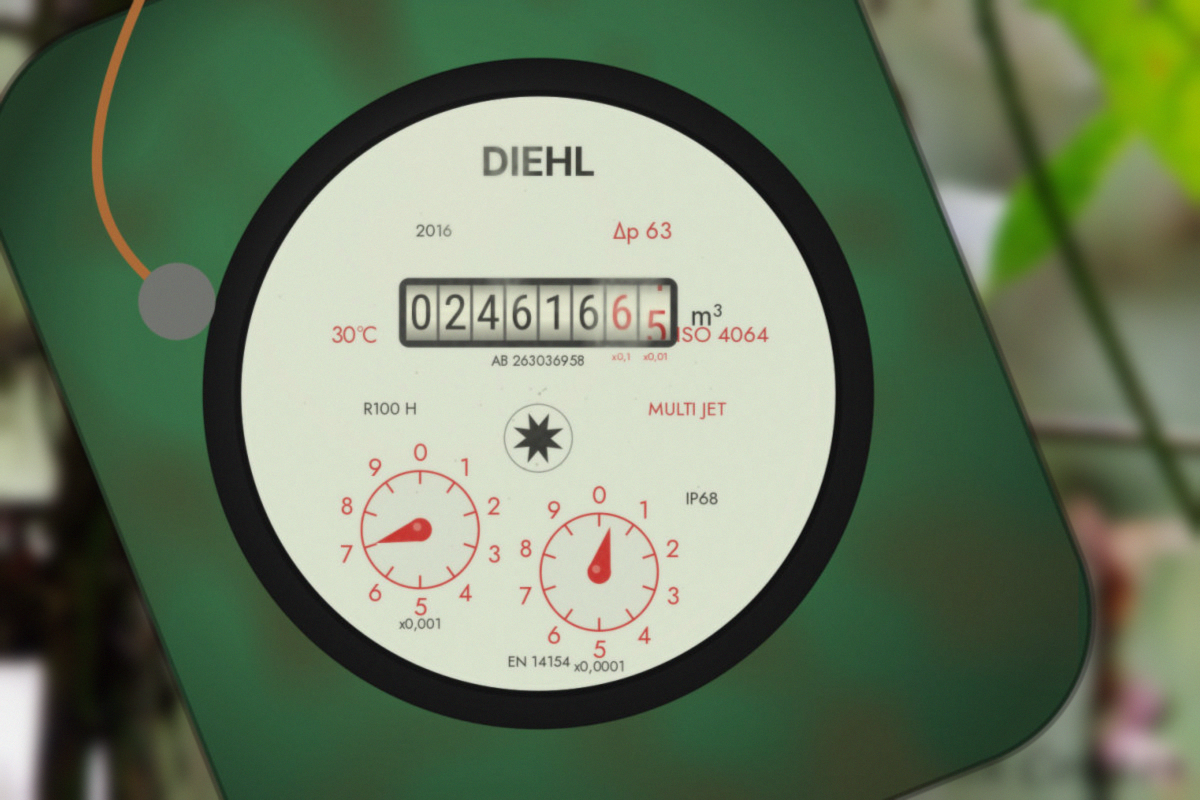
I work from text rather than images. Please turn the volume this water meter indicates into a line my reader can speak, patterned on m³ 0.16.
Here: m³ 24616.6470
